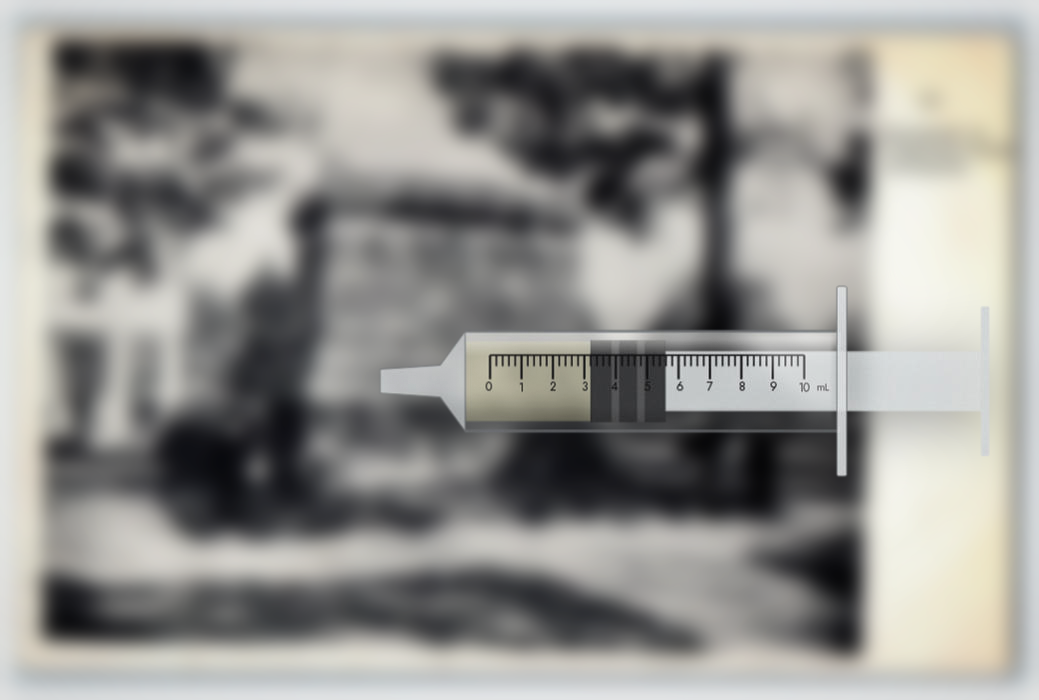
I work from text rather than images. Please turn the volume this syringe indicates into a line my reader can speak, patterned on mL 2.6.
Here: mL 3.2
